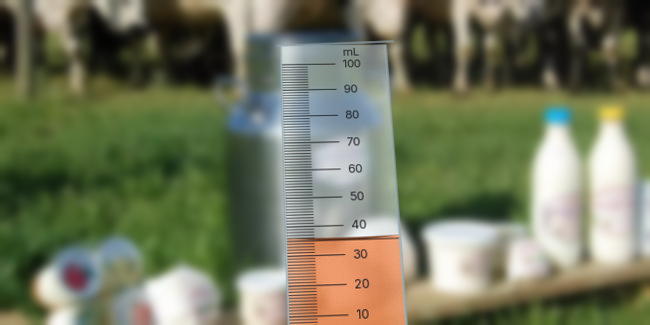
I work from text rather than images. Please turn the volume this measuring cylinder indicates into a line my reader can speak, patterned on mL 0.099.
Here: mL 35
